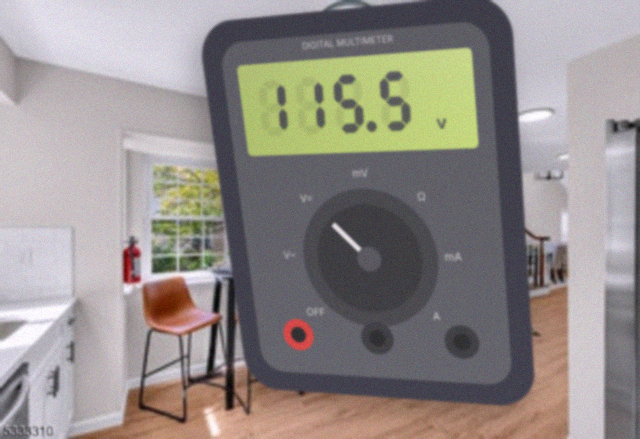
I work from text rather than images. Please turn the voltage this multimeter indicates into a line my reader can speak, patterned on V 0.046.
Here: V 115.5
